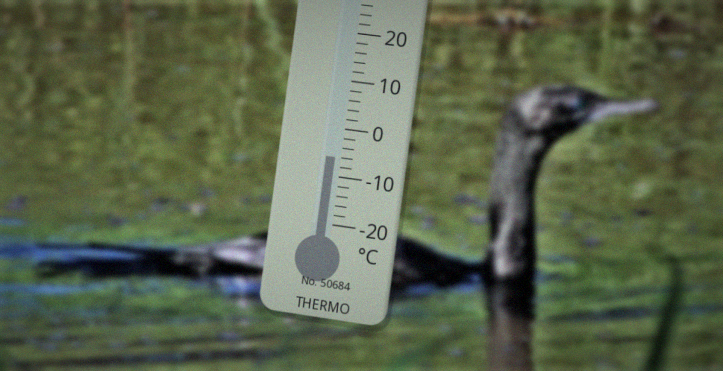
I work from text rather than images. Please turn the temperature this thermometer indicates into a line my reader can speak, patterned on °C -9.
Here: °C -6
